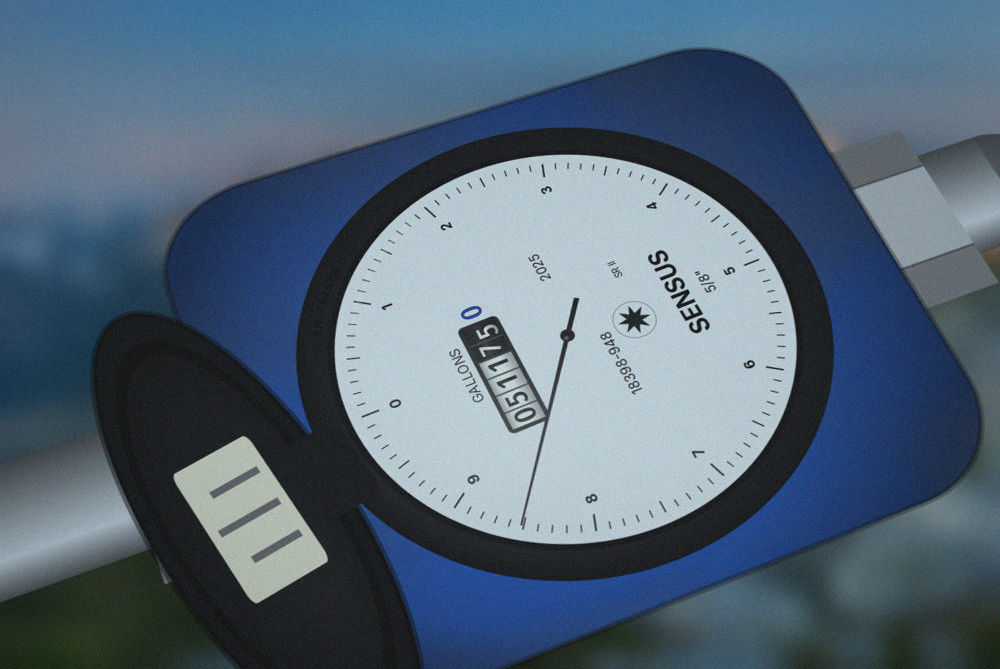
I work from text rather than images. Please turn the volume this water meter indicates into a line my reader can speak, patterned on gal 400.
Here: gal 511748.5
